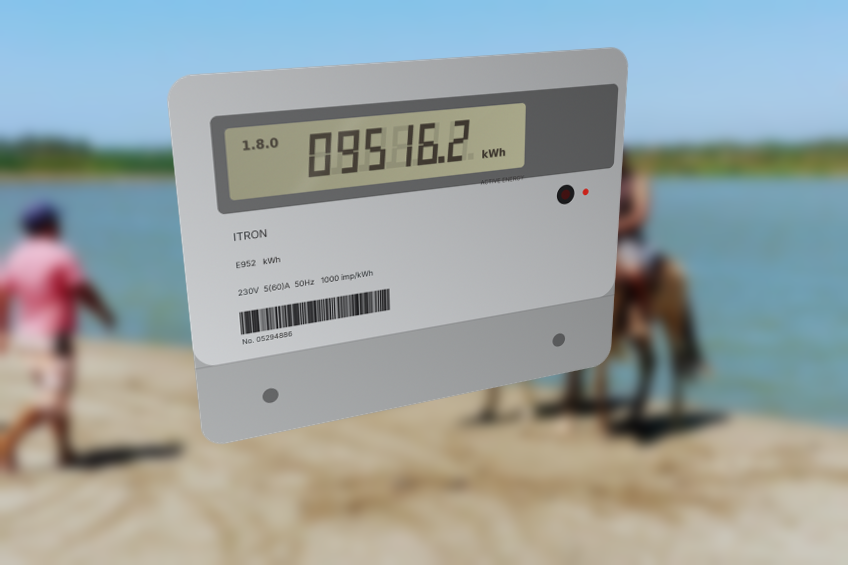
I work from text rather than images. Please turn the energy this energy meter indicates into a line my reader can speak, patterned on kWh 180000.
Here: kWh 9516.2
